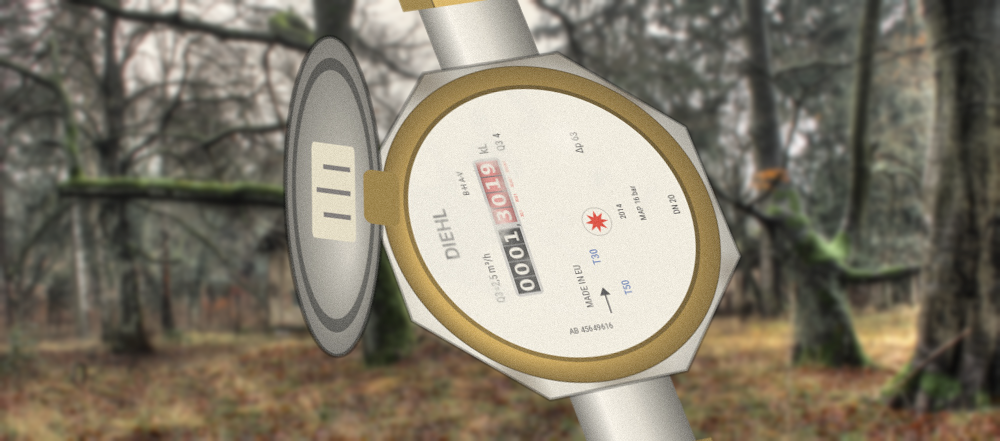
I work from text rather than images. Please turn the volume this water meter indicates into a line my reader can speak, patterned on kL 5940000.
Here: kL 1.3019
